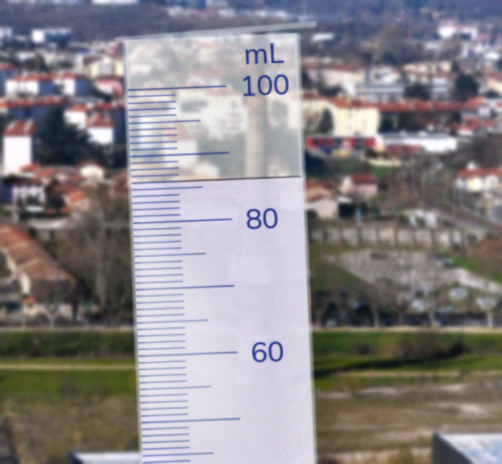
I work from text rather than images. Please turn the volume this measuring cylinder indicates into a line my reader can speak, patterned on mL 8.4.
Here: mL 86
